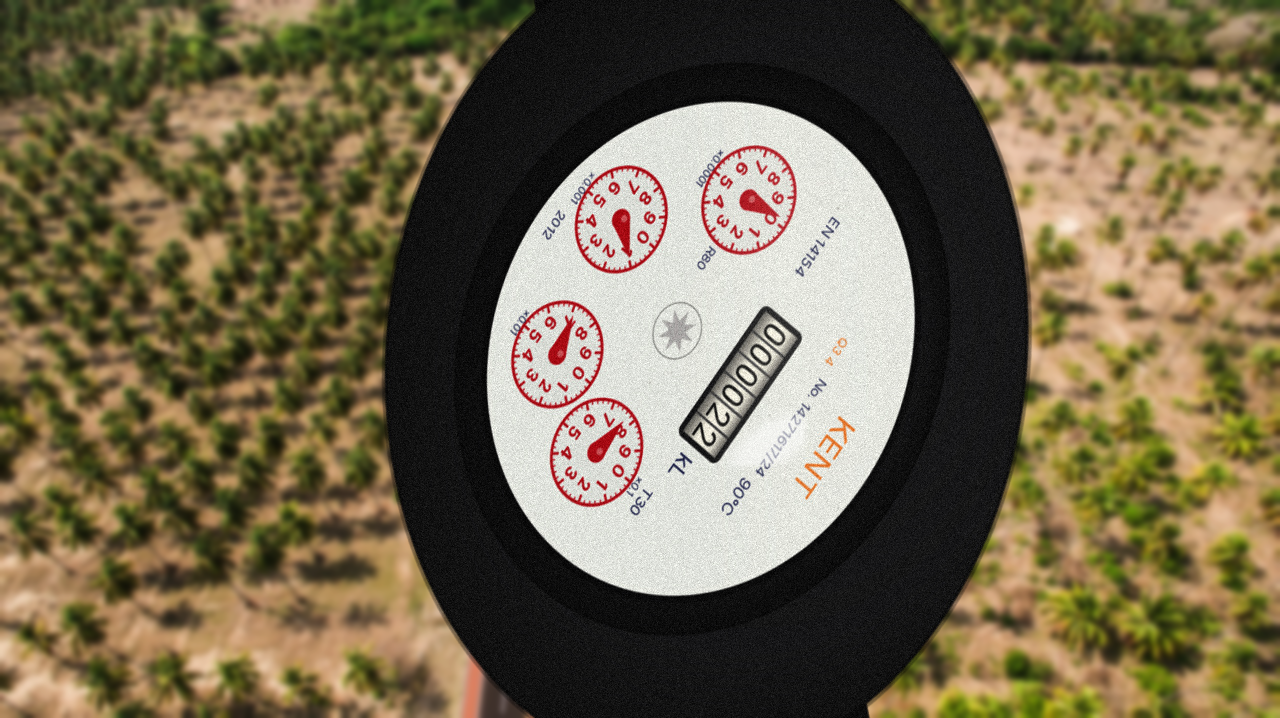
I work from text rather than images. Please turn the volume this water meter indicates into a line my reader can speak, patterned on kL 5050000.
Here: kL 22.7709
